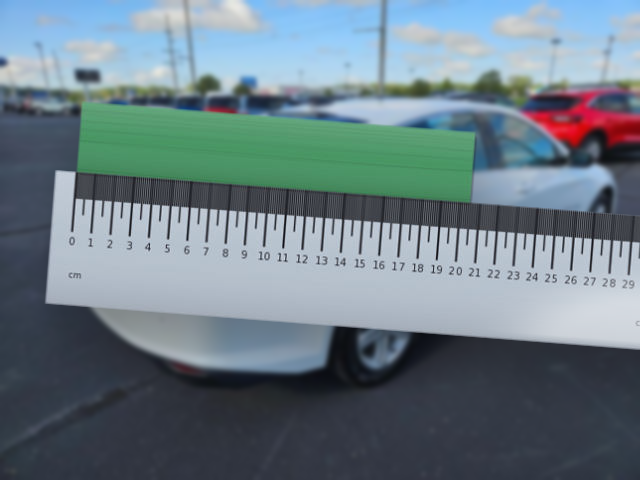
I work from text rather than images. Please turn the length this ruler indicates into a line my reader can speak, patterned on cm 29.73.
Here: cm 20.5
